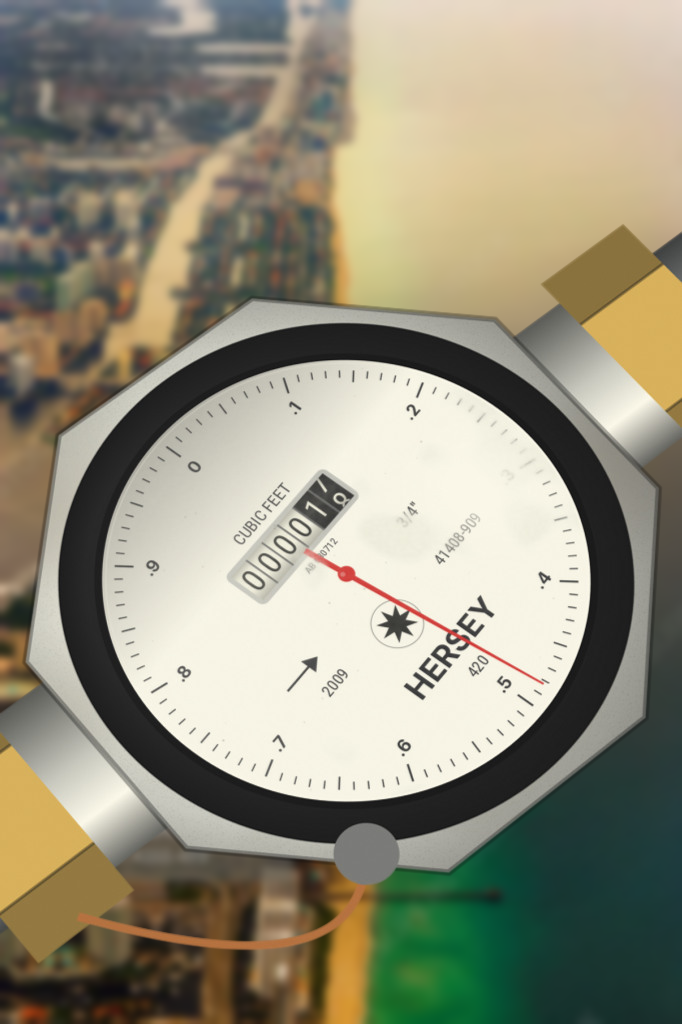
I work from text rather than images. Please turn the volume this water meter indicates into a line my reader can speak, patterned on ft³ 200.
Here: ft³ 17.48
